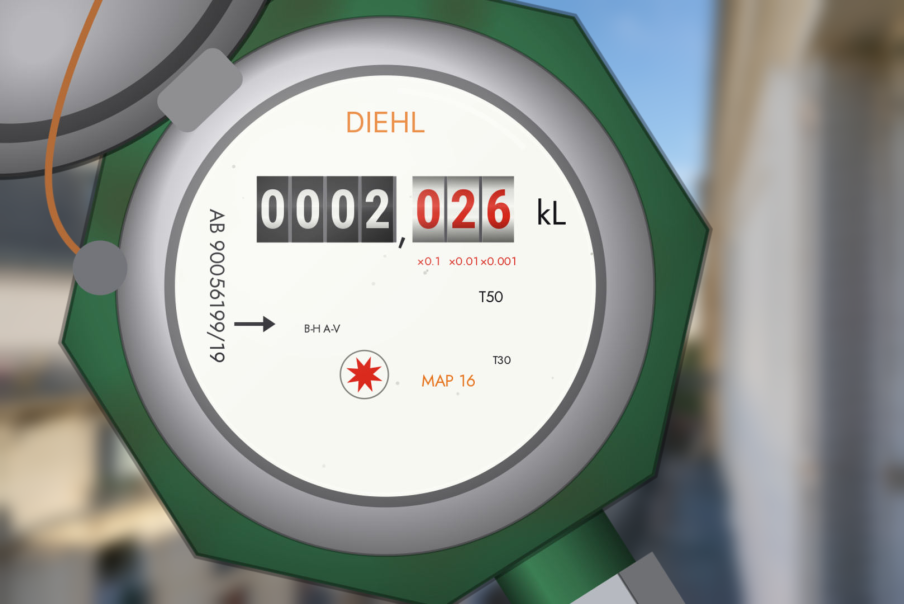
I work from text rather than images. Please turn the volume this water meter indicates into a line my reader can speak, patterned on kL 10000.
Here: kL 2.026
